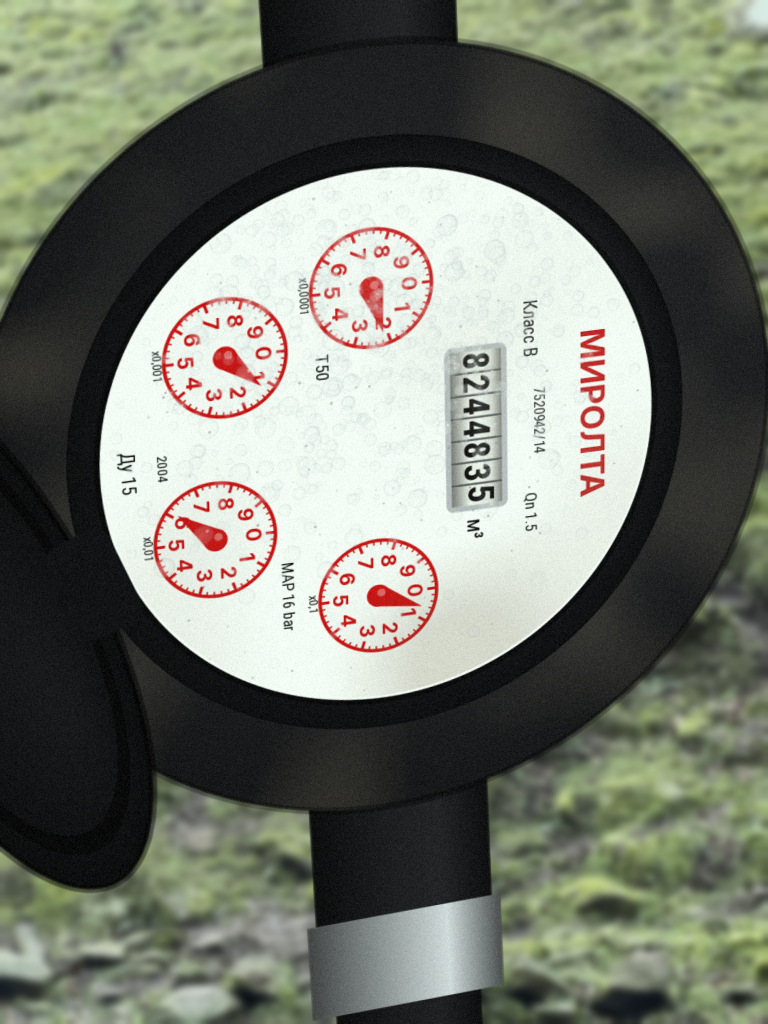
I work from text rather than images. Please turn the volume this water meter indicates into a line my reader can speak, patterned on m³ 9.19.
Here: m³ 8244835.0612
